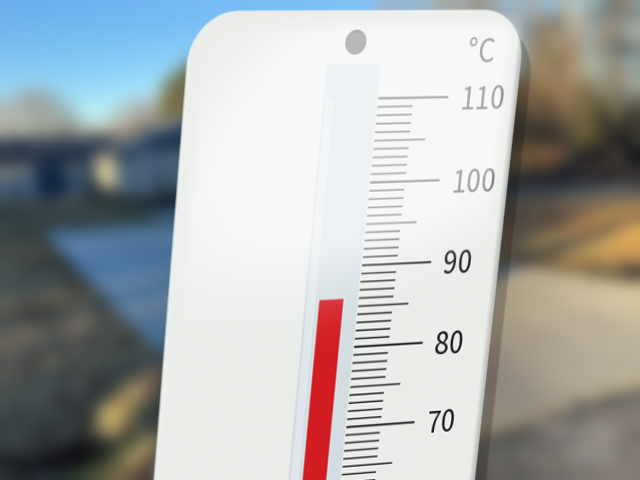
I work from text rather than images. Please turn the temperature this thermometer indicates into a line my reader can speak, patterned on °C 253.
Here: °C 86
